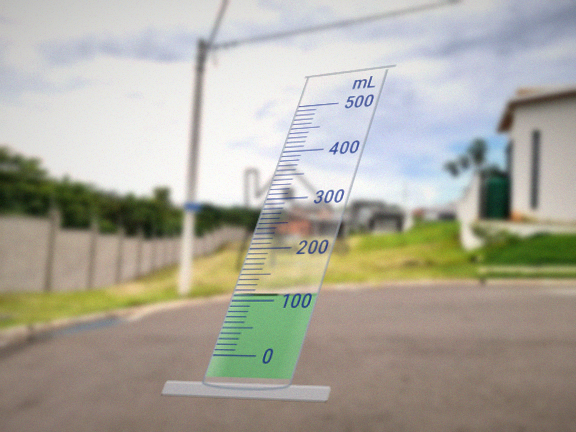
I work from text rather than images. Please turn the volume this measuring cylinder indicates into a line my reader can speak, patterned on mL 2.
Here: mL 110
